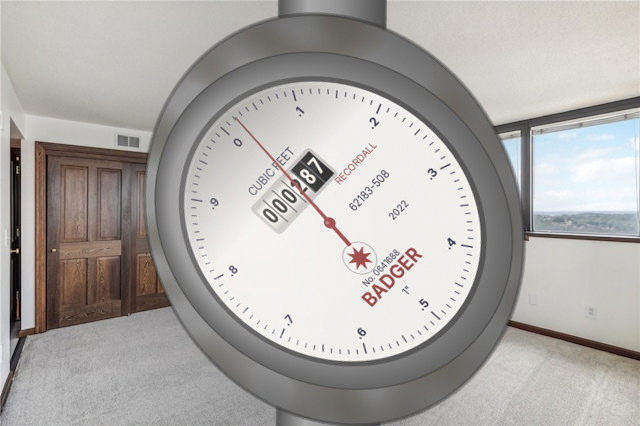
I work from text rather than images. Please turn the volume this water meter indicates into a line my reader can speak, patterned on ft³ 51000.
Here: ft³ 287.02
